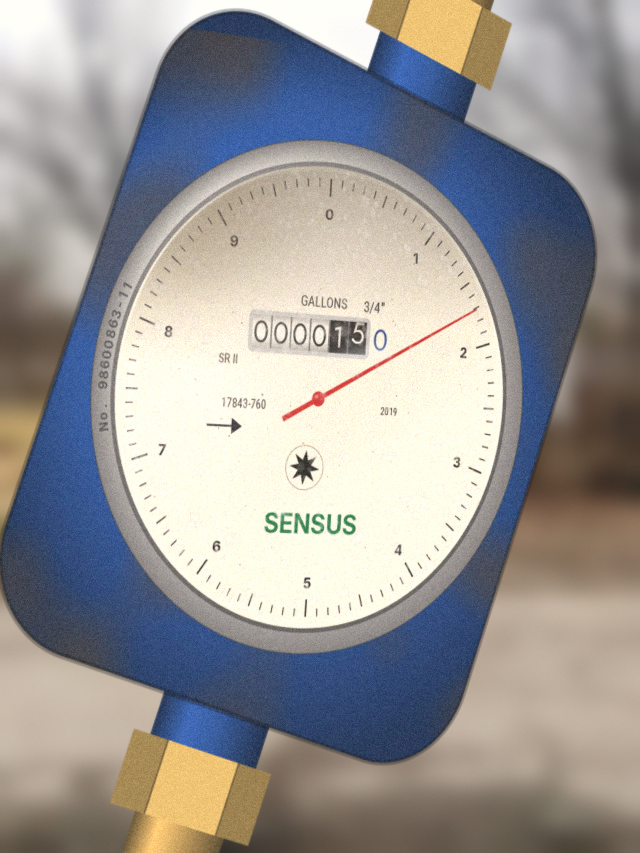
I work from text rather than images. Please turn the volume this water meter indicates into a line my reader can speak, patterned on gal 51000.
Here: gal 151.7
